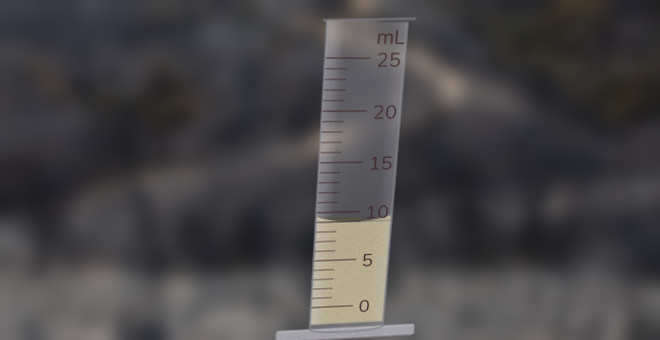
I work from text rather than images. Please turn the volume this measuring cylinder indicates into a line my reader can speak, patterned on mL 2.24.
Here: mL 9
